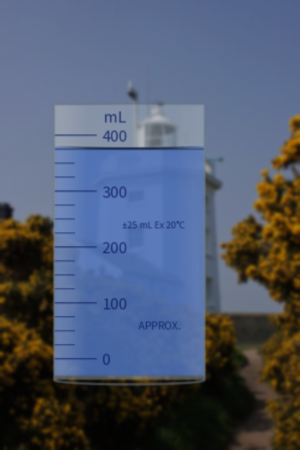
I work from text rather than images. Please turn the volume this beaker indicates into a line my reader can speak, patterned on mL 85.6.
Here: mL 375
